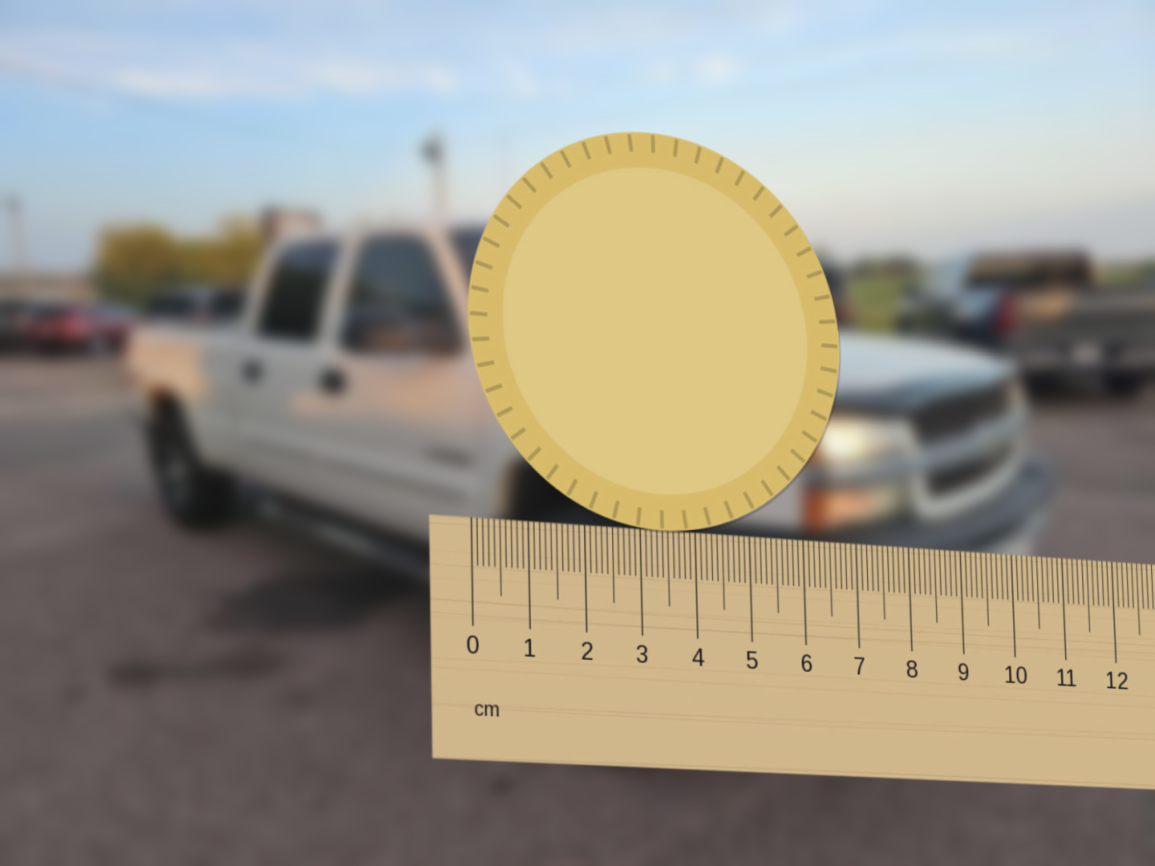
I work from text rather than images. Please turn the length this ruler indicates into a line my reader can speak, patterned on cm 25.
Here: cm 6.8
